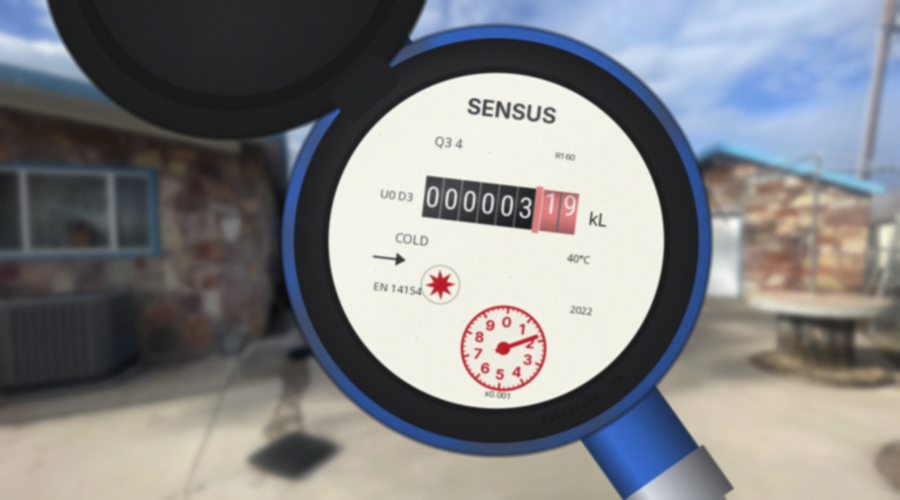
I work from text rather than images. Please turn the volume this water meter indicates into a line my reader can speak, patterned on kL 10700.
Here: kL 3.191
